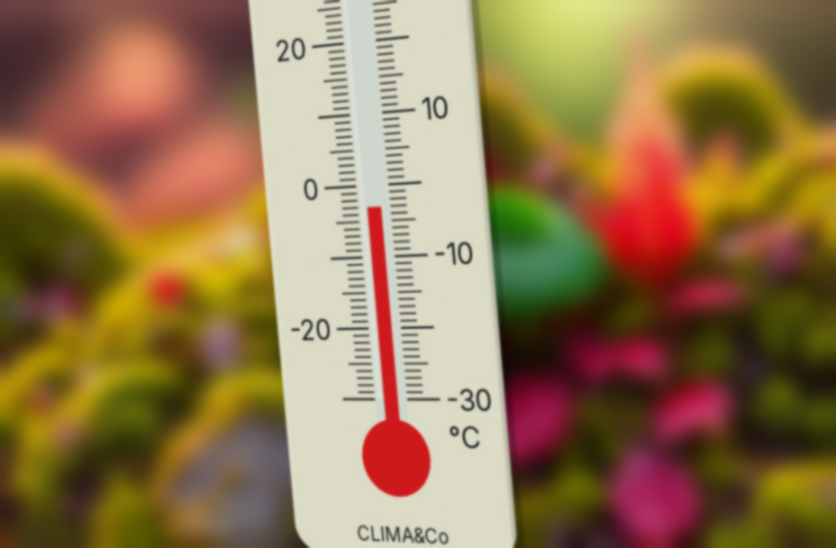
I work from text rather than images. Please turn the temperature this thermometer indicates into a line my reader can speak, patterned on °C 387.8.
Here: °C -3
